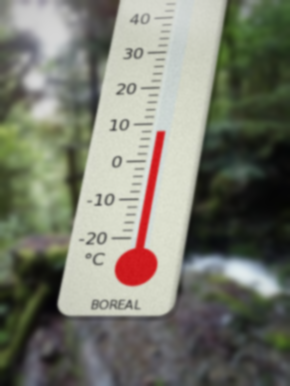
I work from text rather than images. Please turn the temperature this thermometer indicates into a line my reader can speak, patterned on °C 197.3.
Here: °C 8
